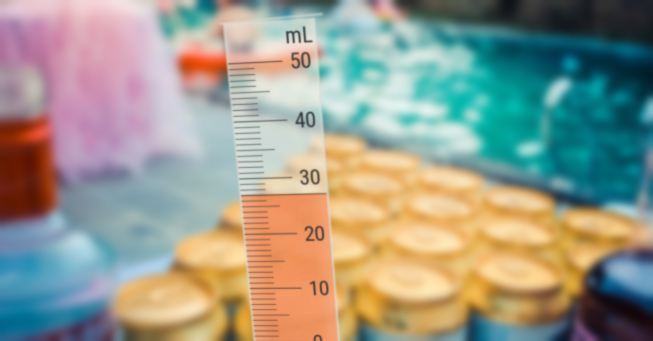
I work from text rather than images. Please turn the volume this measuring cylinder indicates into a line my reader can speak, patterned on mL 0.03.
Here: mL 27
